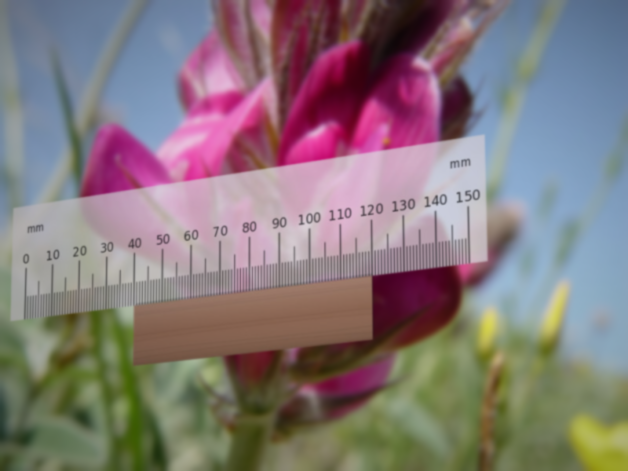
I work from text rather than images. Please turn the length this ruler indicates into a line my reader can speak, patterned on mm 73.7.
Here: mm 80
